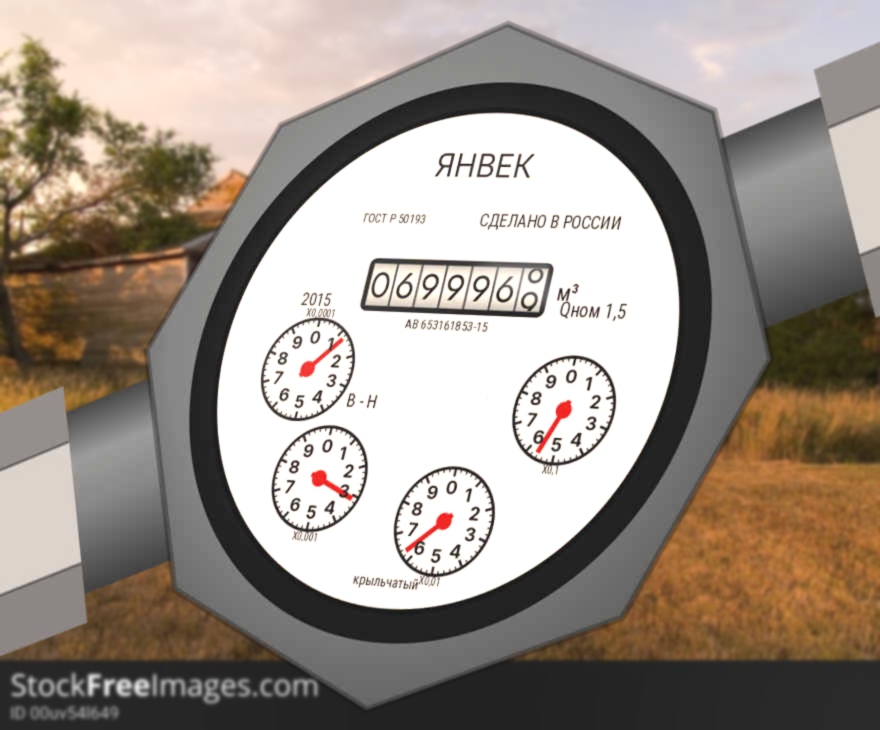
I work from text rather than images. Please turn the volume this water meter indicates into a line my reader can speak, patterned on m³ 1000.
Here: m³ 699968.5631
